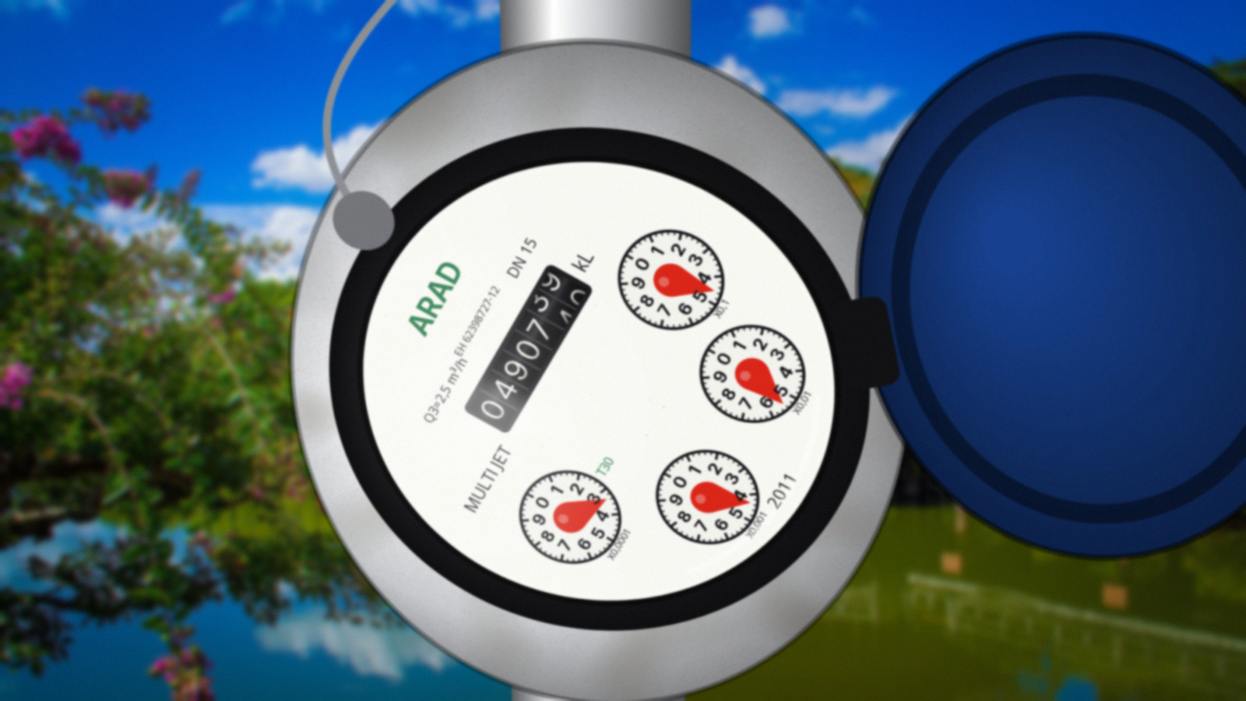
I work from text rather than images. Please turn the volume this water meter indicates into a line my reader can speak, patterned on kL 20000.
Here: kL 490739.4543
